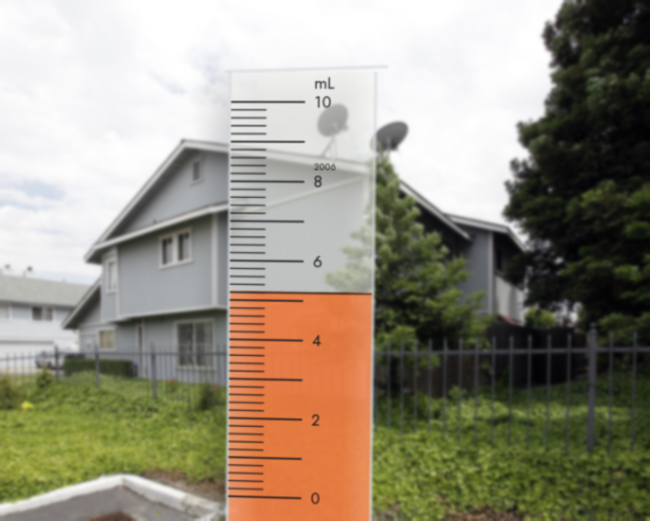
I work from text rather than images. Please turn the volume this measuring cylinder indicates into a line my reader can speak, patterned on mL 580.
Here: mL 5.2
